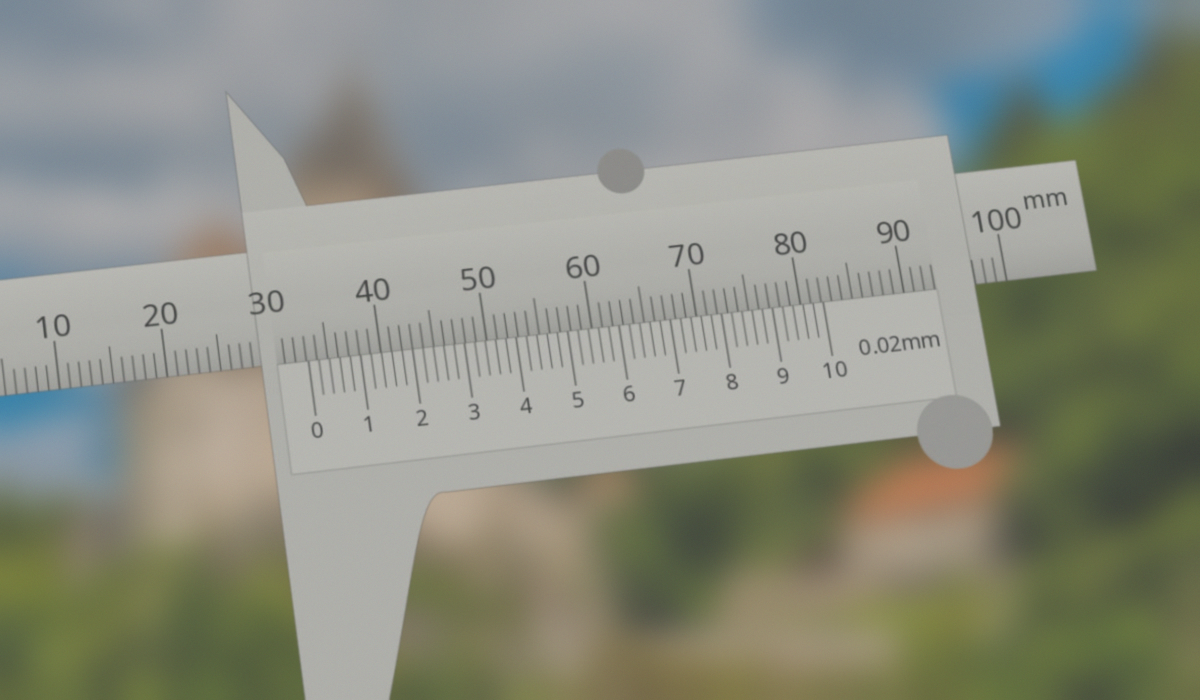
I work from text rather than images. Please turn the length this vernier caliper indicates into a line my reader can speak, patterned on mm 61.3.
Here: mm 33.2
